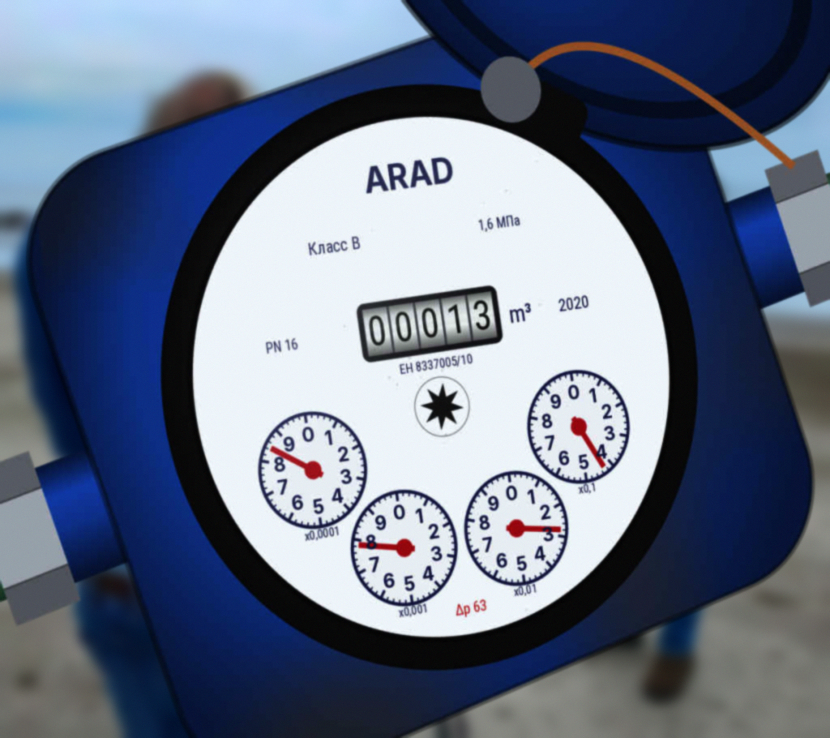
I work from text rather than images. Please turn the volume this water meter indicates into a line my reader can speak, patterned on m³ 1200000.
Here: m³ 13.4278
